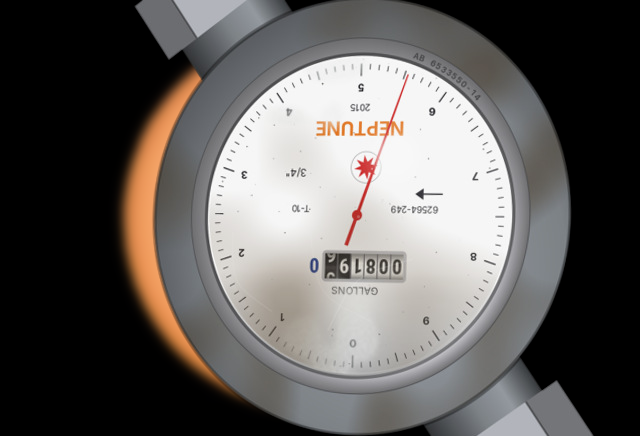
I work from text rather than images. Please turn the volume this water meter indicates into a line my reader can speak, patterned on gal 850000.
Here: gal 81955.5
